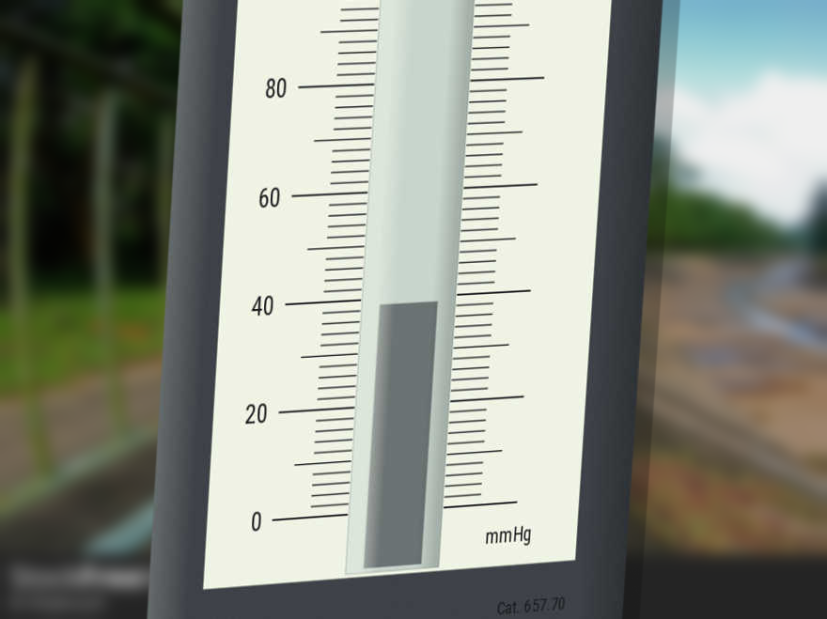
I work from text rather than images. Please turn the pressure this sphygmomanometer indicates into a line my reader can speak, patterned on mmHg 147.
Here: mmHg 39
